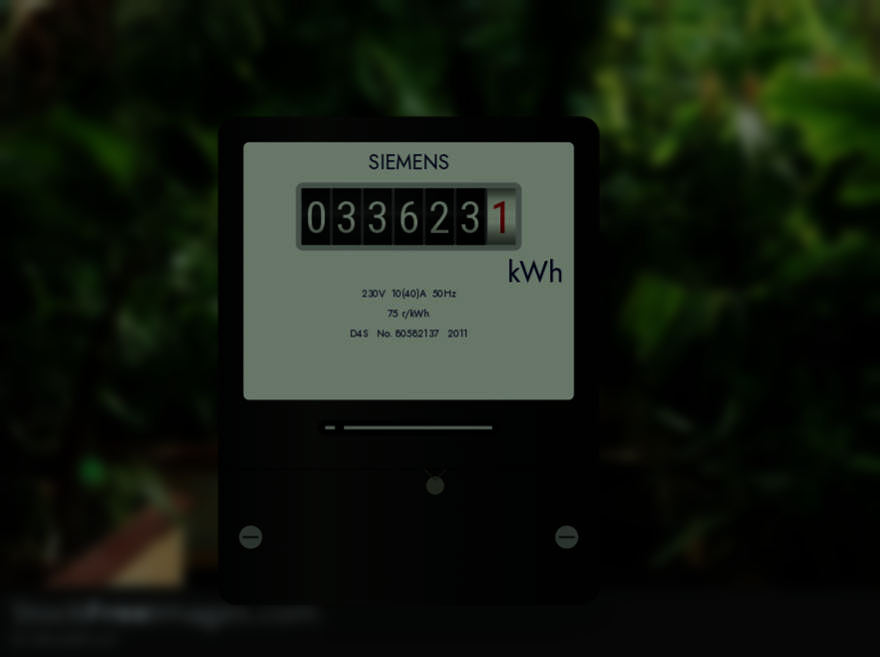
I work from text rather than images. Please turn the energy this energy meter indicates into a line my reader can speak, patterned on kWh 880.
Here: kWh 33623.1
